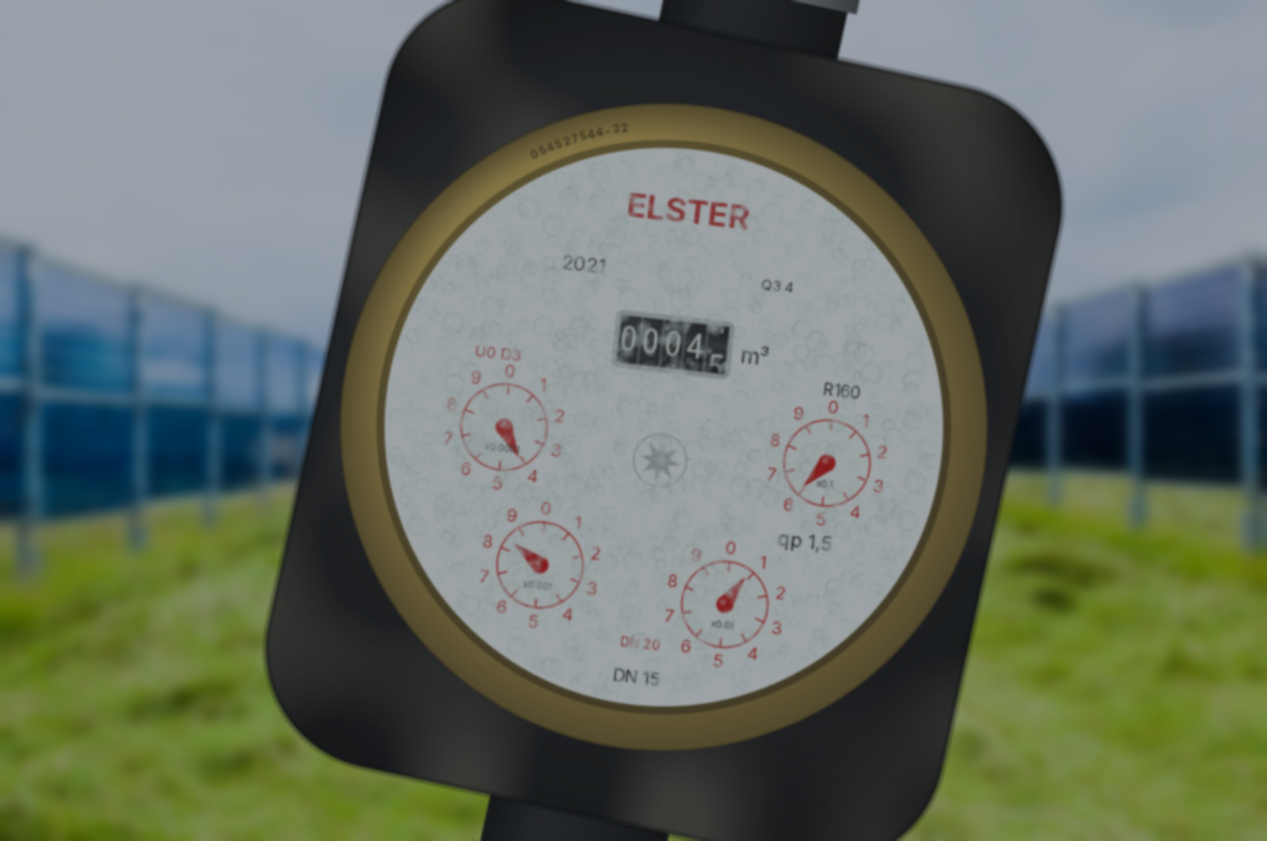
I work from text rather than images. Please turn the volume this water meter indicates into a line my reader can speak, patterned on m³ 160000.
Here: m³ 44.6084
